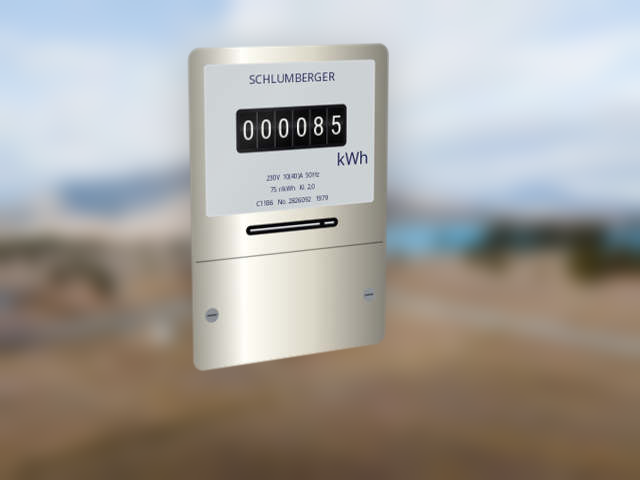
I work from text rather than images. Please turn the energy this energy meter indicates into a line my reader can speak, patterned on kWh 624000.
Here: kWh 85
